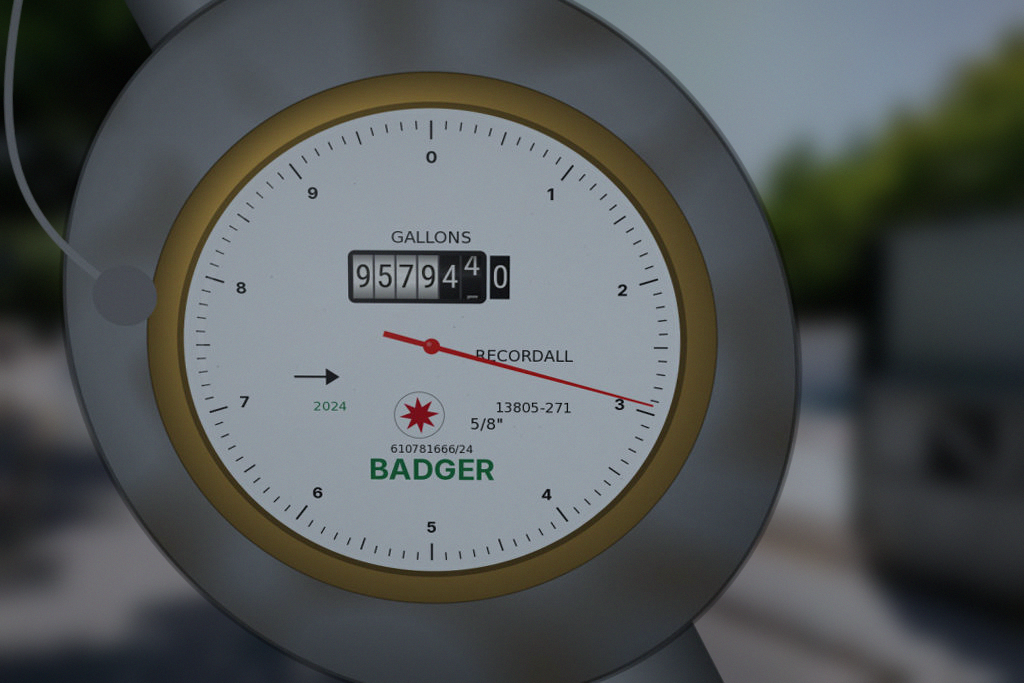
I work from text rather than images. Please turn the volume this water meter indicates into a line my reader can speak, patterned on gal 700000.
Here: gal 9579442.9
